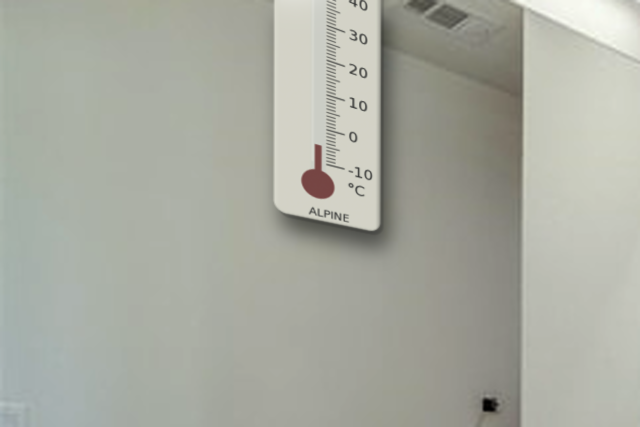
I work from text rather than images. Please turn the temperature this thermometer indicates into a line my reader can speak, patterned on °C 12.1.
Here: °C -5
